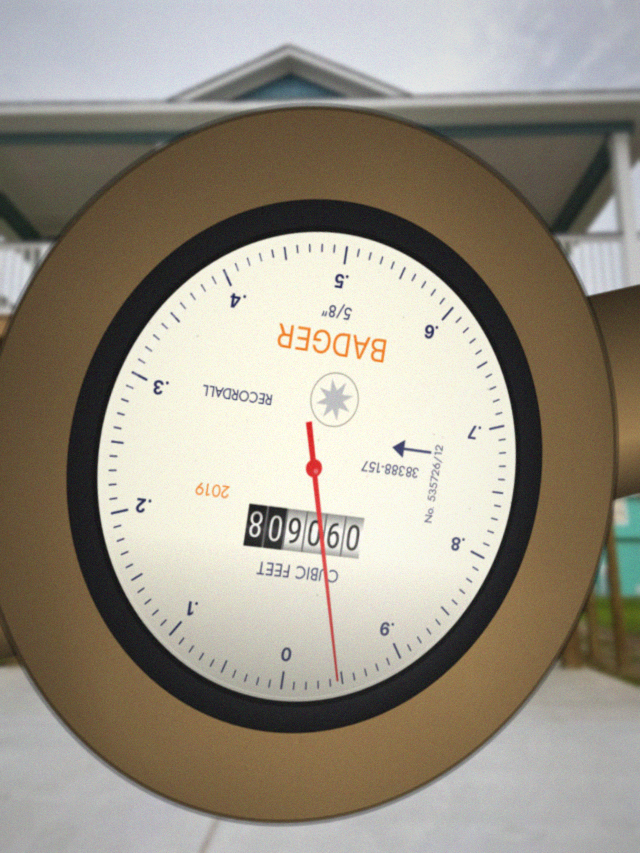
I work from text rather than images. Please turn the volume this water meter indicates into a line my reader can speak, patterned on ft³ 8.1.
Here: ft³ 90607.95
